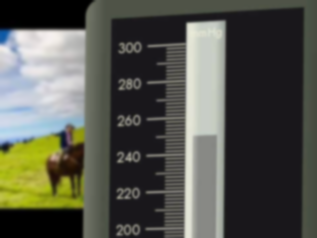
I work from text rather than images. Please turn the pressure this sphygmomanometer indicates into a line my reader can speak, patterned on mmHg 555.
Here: mmHg 250
